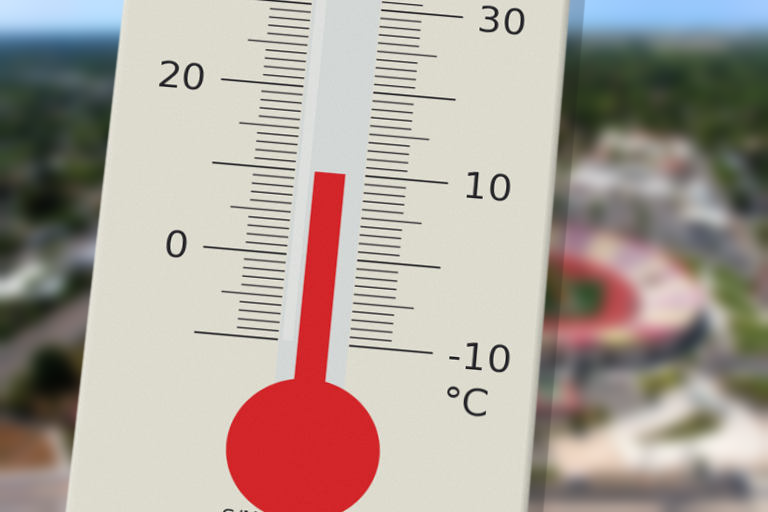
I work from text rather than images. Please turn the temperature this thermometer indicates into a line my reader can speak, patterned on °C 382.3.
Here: °C 10
